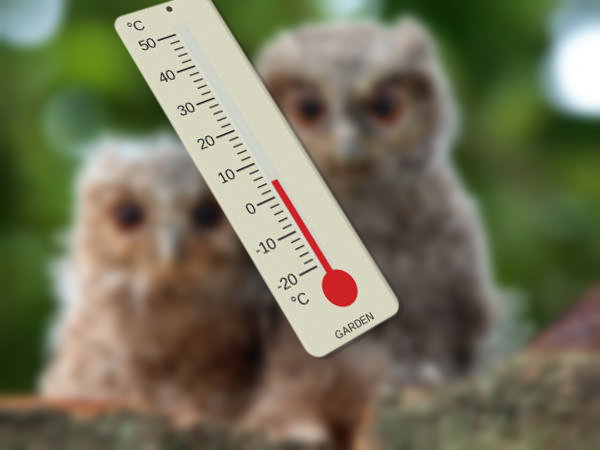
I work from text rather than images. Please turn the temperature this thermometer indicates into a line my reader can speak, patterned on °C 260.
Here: °C 4
